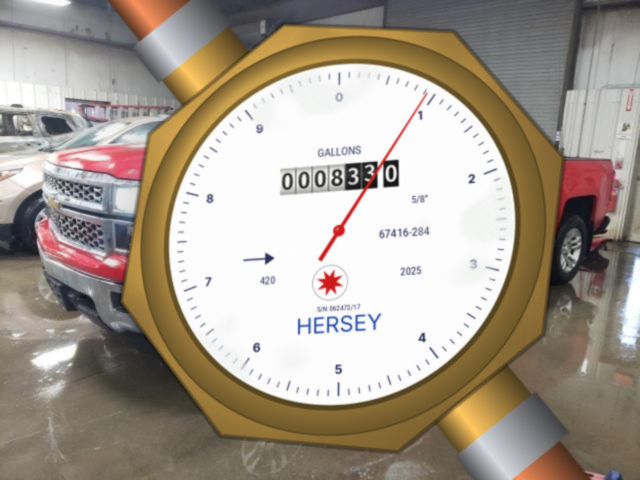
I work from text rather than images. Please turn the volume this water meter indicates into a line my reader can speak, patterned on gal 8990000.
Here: gal 8330.9
